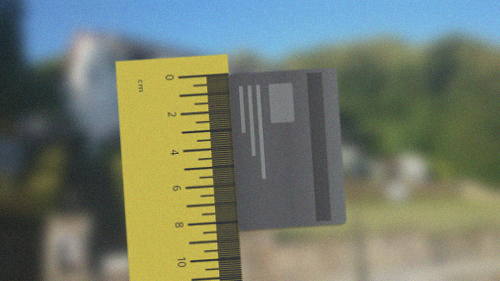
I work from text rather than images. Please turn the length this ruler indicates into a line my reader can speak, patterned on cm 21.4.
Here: cm 8.5
